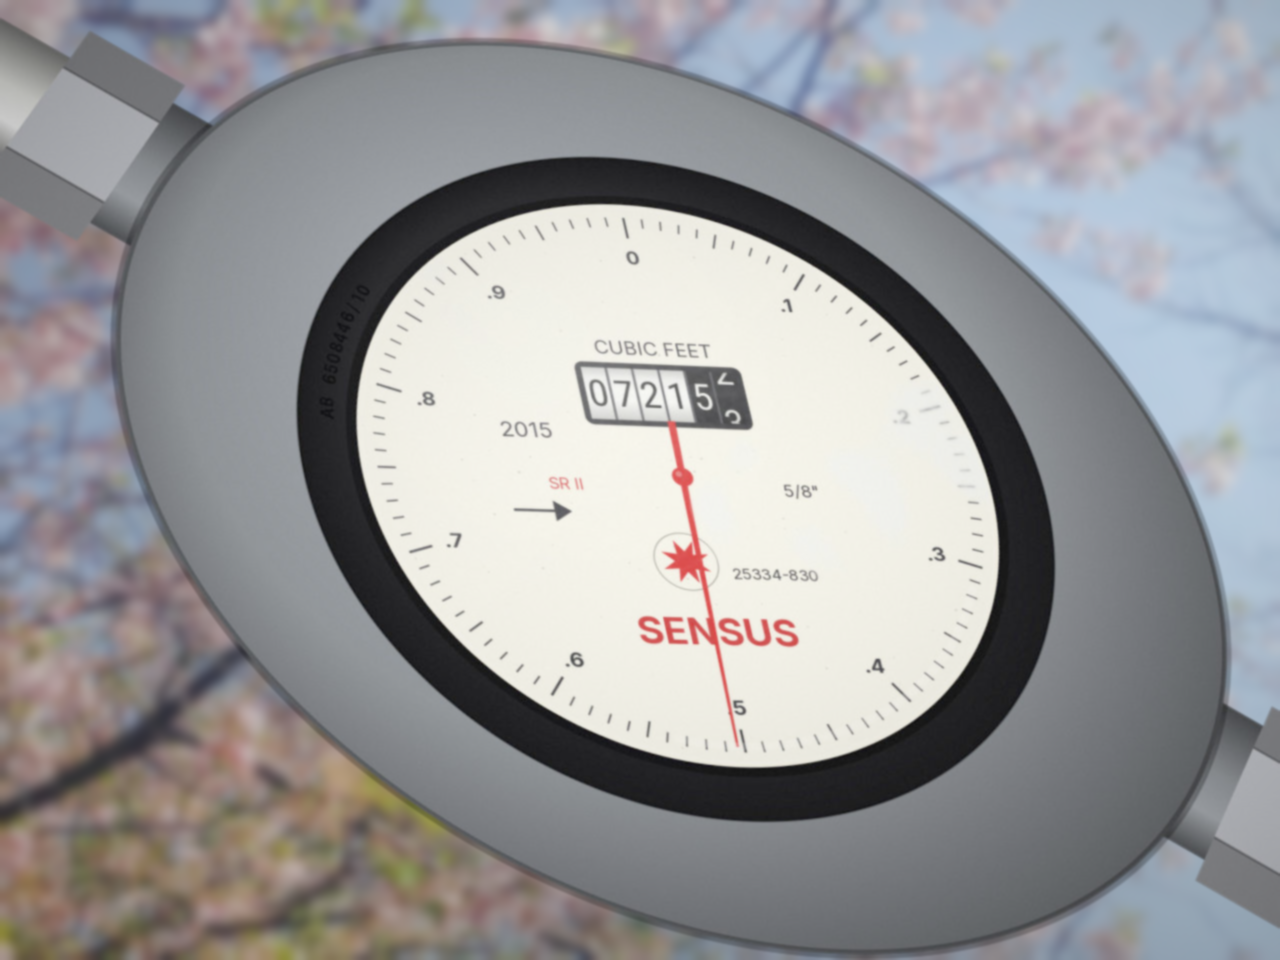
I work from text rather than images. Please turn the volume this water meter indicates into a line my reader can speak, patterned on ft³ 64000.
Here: ft³ 72152.50
